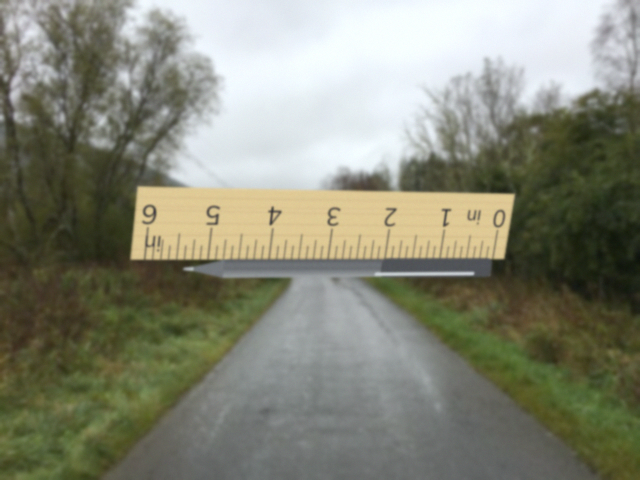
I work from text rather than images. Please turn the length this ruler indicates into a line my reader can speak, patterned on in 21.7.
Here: in 5.375
